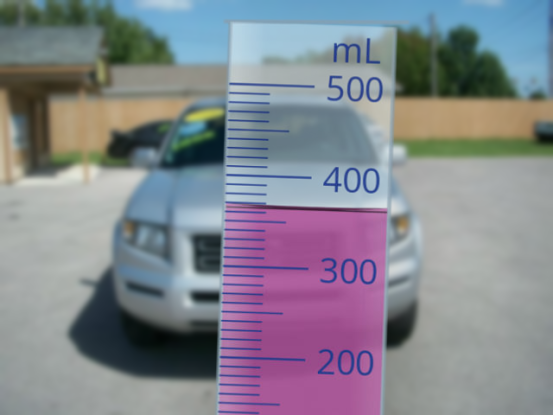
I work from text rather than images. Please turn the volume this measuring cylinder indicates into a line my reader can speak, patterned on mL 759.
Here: mL 365
